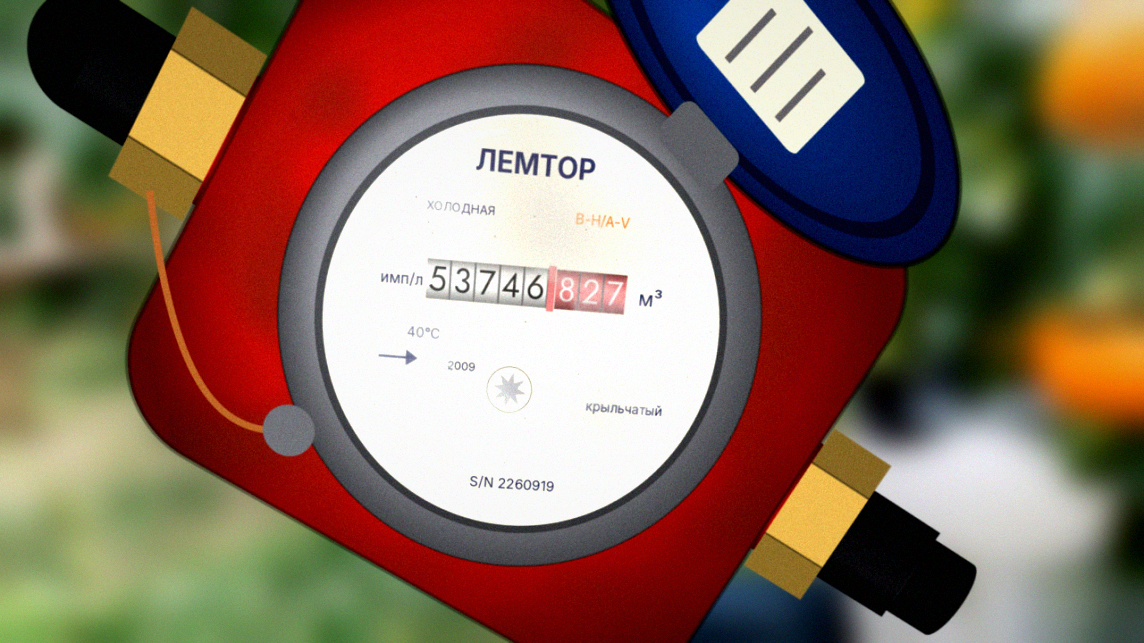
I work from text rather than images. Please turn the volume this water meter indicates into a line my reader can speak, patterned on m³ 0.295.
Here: m³ 53746.827
